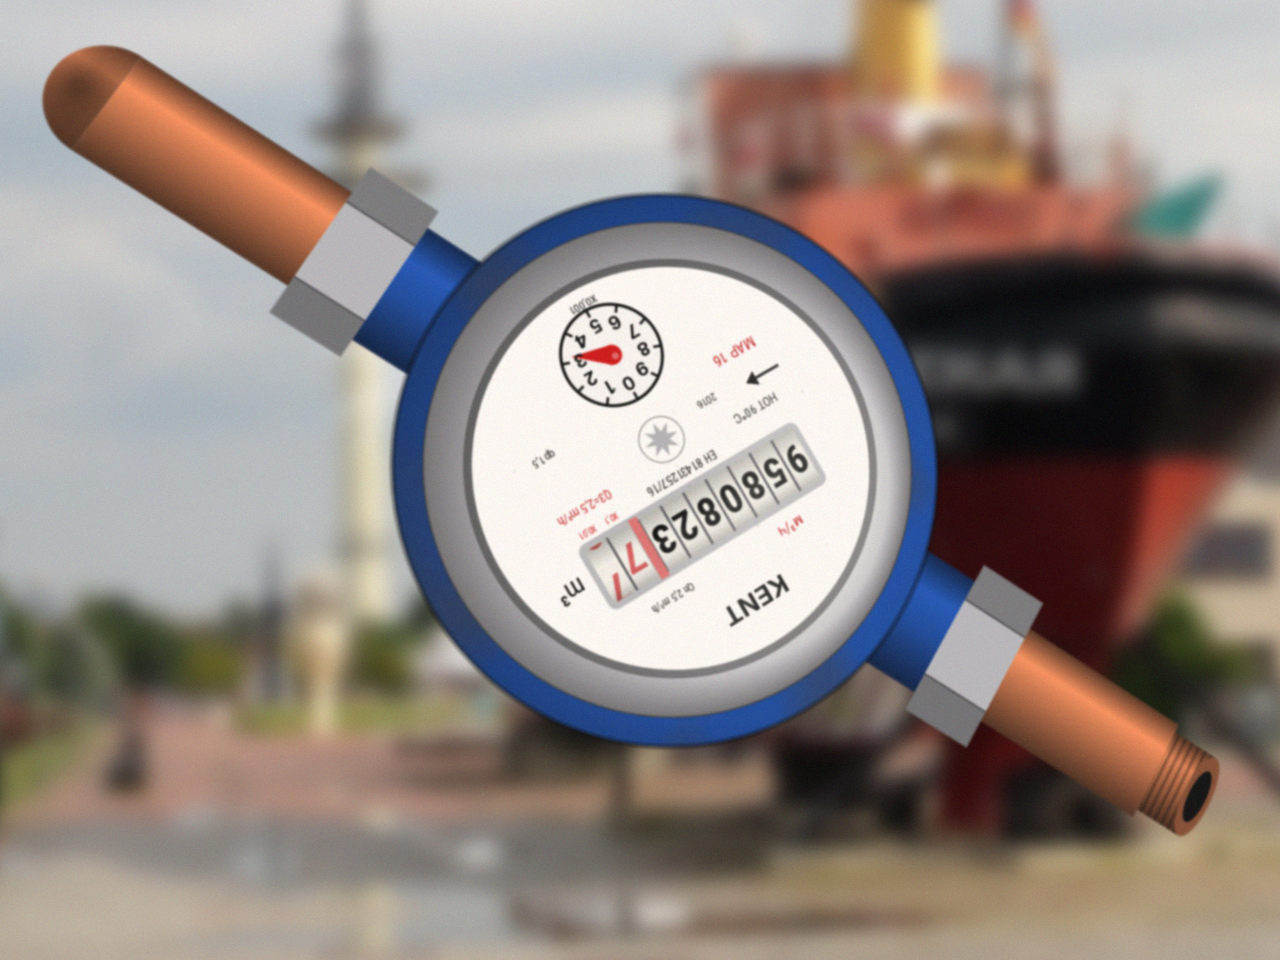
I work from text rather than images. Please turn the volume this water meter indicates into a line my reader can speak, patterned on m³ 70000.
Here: m³ 9580823.773
